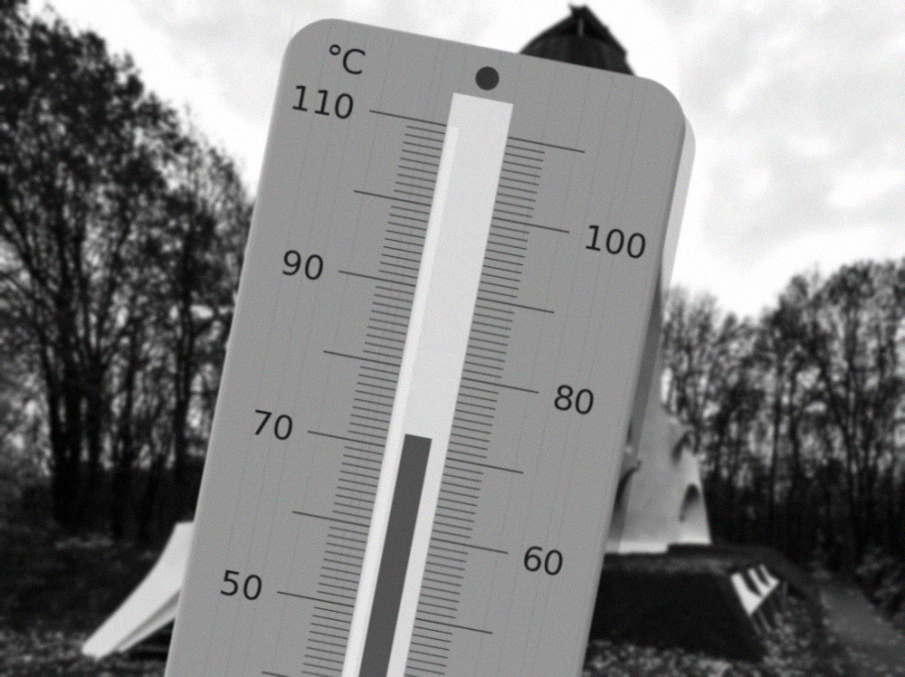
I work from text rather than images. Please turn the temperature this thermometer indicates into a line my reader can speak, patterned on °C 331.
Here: °C 72
